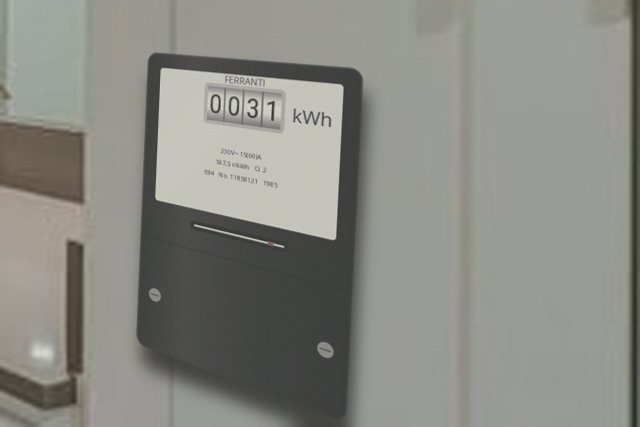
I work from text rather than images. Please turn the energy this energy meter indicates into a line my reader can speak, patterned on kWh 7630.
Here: kWh 31
